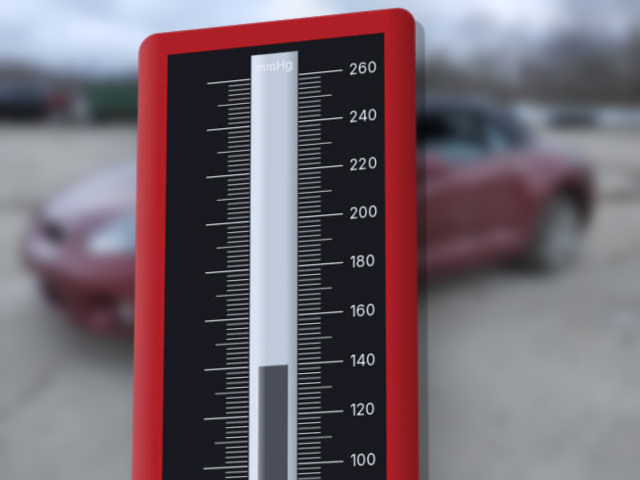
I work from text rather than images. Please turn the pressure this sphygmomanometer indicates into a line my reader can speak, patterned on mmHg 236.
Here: mmHg 140
